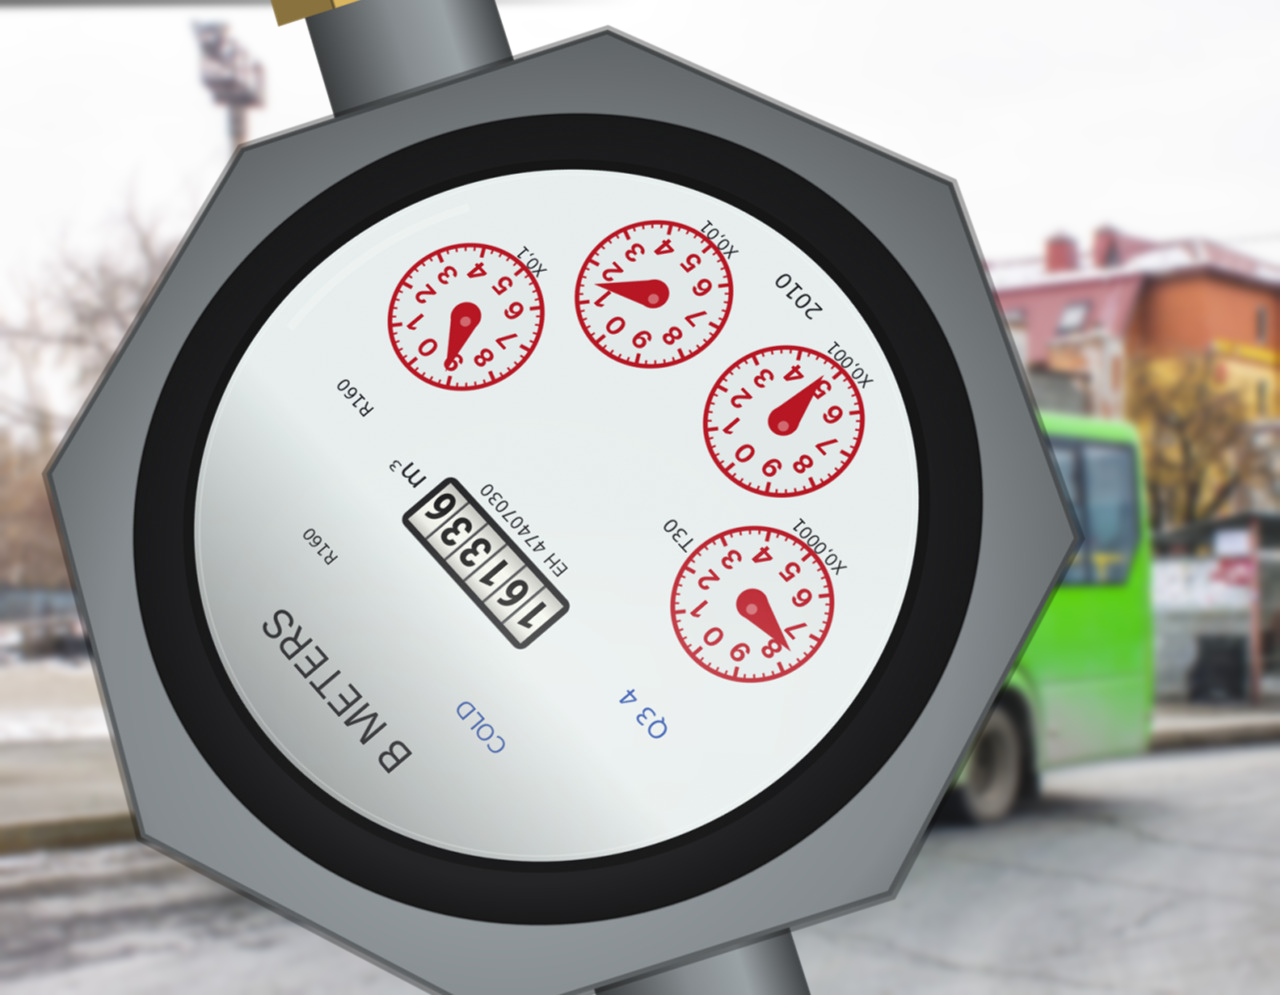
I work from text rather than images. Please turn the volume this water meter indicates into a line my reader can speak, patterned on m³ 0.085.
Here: m³ 161335.9147
